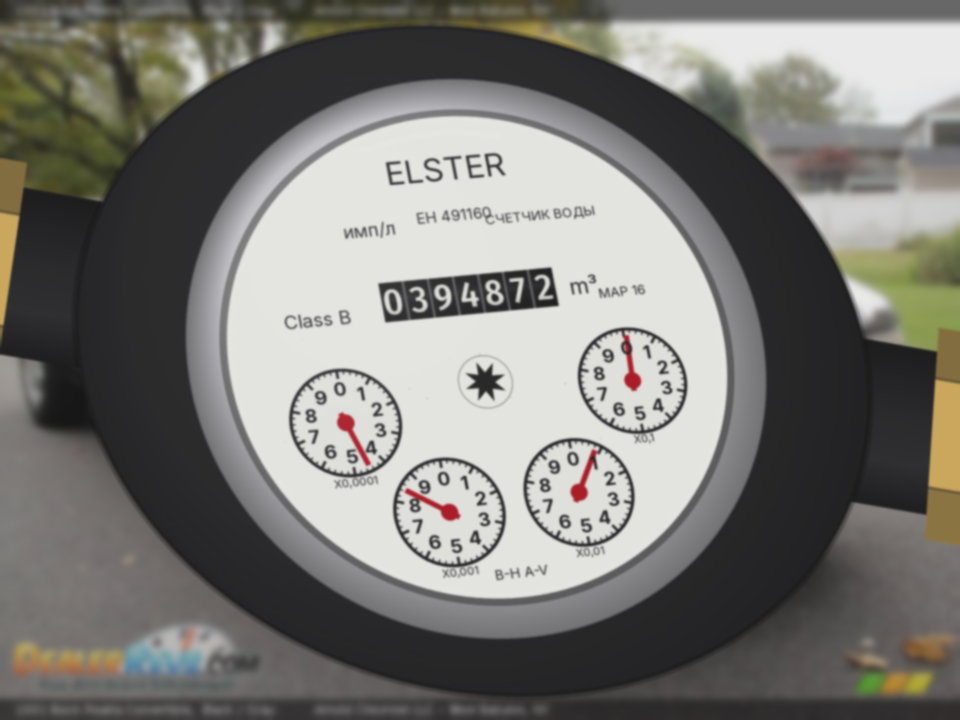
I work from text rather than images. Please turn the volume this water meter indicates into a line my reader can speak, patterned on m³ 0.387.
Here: m³ 394872.0084
